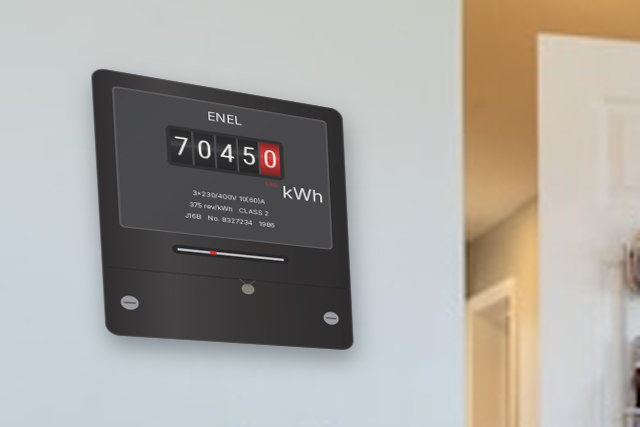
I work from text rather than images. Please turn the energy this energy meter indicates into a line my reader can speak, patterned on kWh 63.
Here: kWh 7045.0
